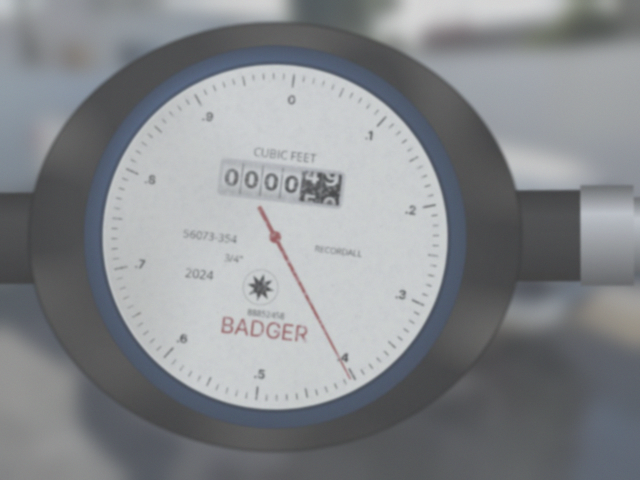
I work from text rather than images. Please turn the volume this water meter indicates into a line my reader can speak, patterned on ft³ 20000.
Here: ft³ 49.40
